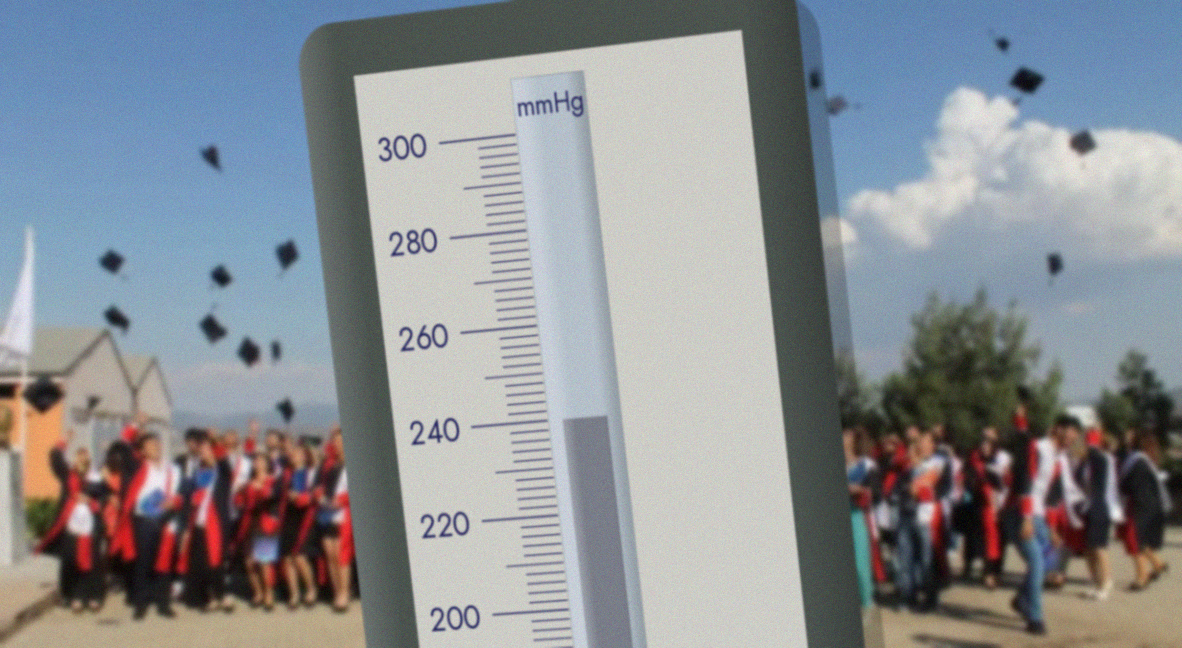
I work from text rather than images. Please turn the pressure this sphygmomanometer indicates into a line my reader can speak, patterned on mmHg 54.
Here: mmHg 240
